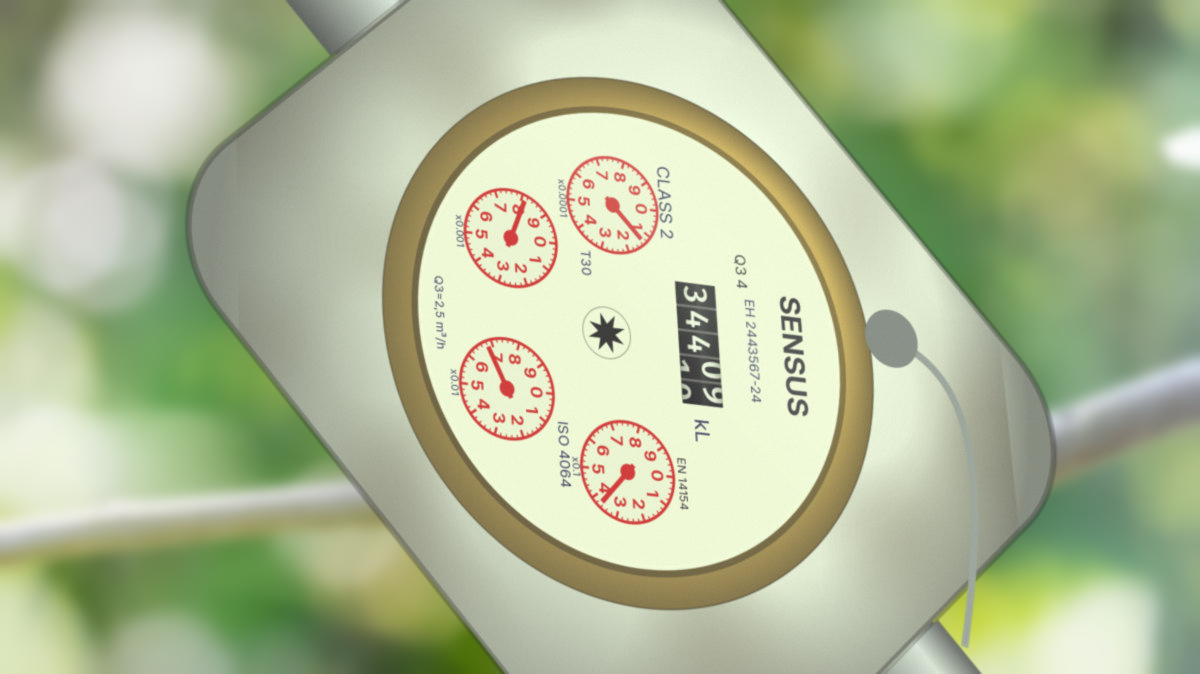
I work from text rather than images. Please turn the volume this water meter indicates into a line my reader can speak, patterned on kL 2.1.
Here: kL 34409.3681
